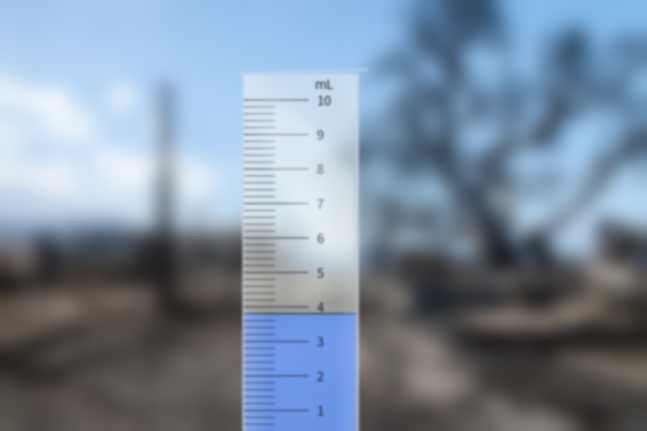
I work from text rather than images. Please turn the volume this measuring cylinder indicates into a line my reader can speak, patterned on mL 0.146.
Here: mL 3.8
